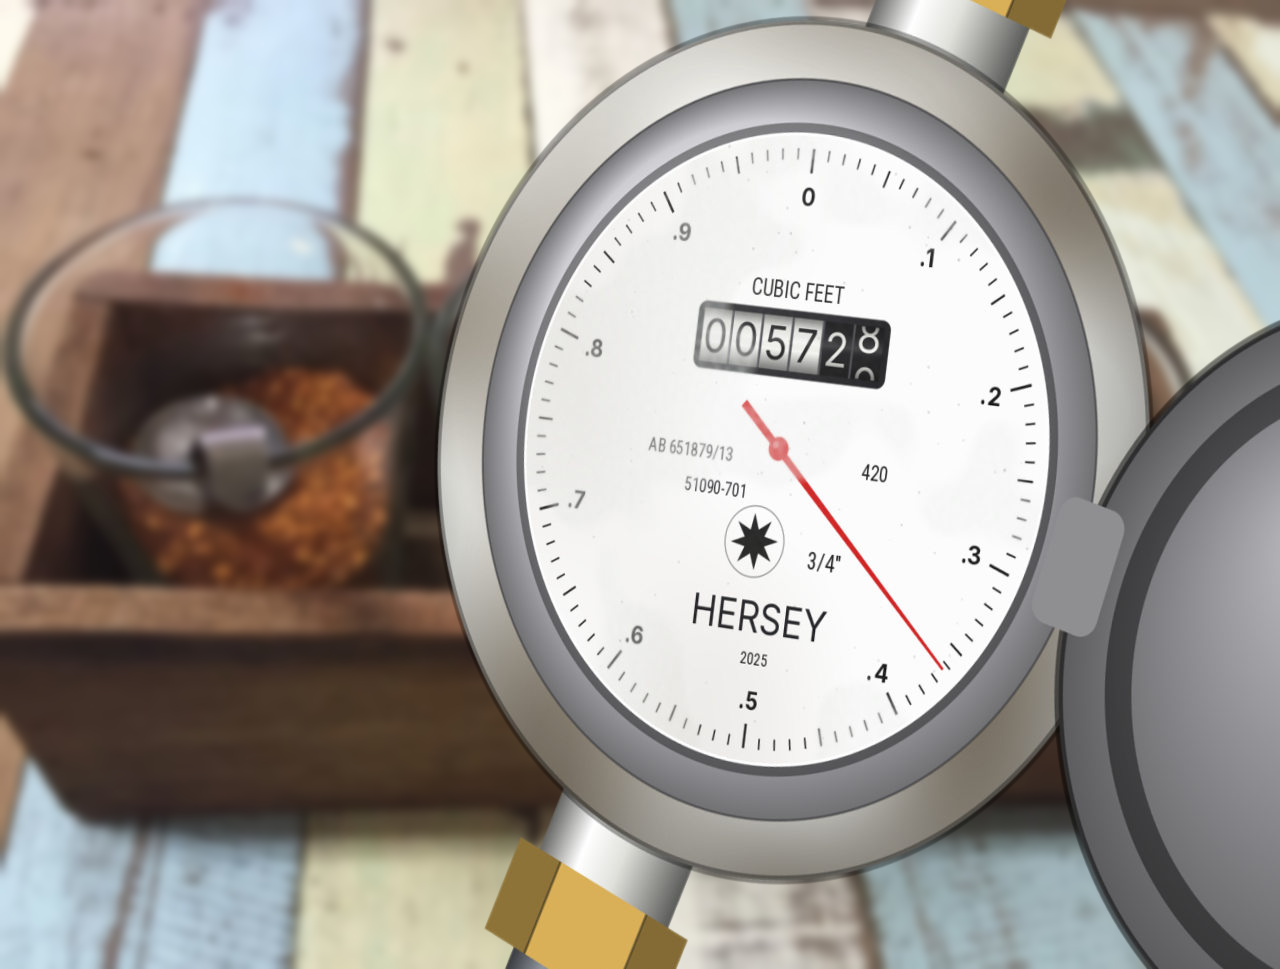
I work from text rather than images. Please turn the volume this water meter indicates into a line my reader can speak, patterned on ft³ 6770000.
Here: ft³ 5728.36
